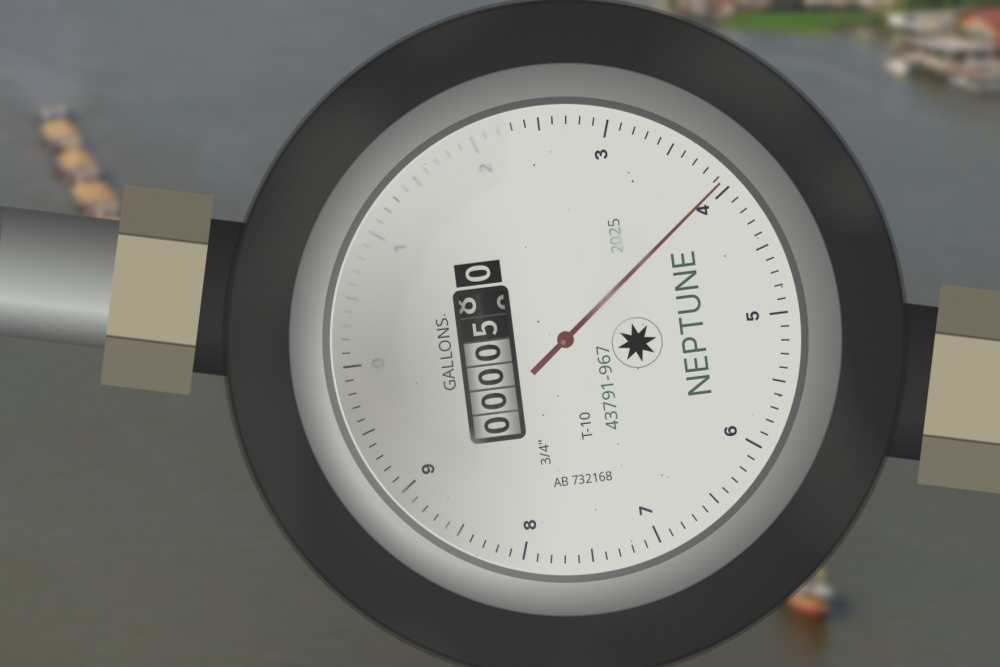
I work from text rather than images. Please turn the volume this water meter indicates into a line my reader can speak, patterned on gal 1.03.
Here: gal 583.9
